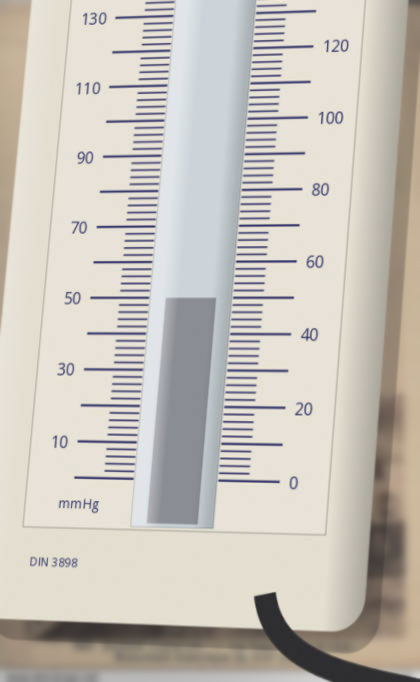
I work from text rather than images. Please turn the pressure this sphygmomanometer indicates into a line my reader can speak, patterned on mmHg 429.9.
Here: mmHg 50
